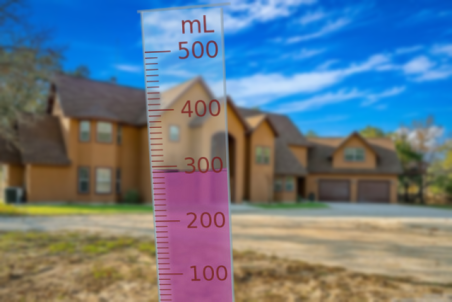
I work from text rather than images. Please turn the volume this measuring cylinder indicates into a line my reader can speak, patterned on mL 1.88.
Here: mL 290
